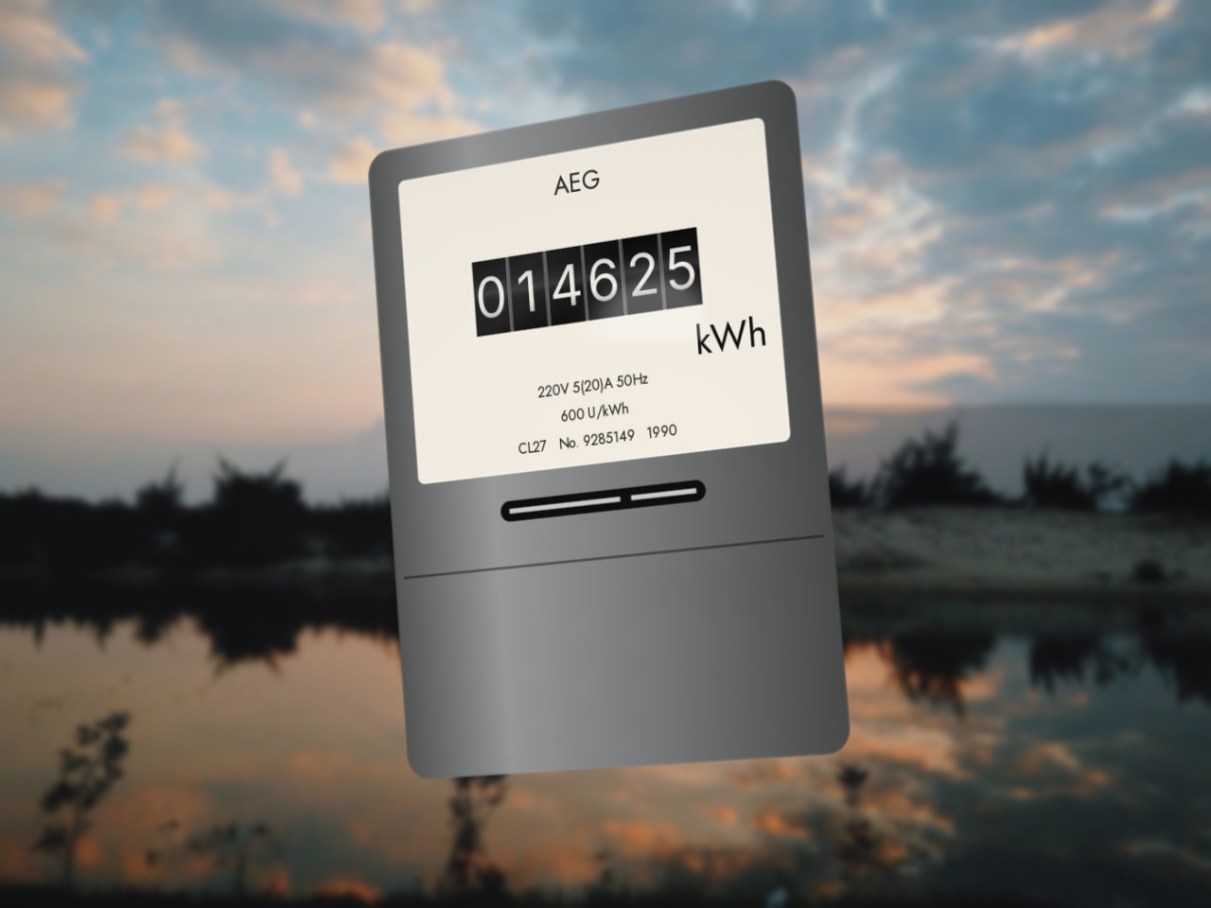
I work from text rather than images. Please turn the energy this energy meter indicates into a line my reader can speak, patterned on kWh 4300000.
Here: kWh 14625
